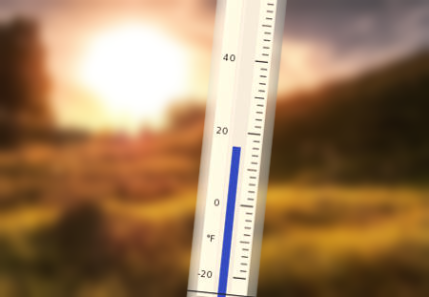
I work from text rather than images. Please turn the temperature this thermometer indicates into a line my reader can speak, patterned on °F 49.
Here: °F 16
